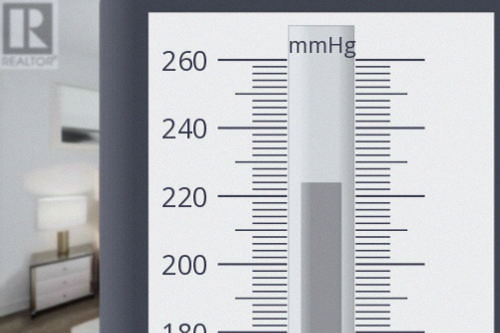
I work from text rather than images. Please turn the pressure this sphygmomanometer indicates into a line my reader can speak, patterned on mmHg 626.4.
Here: mmHg 224
